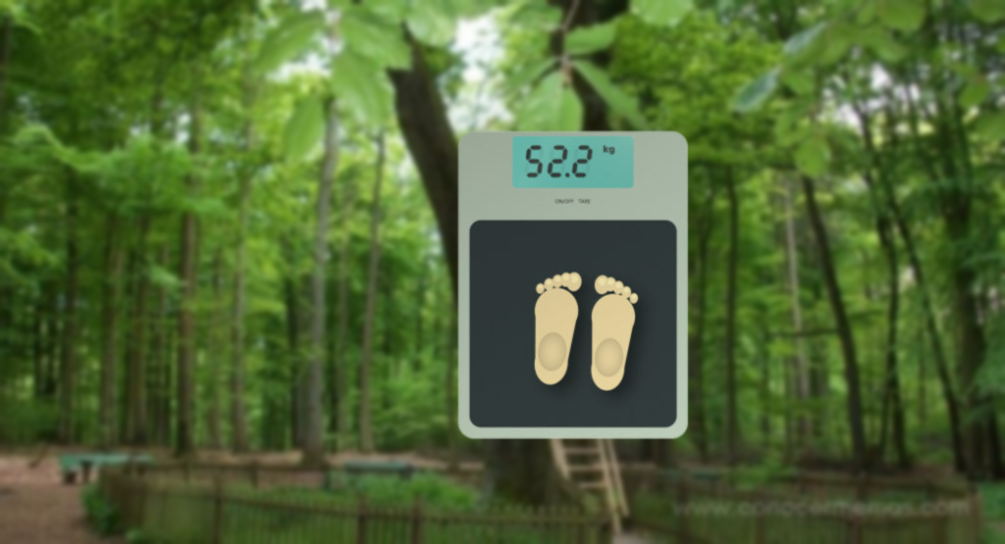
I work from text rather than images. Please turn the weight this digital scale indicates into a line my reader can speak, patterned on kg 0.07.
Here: kg 52.2
